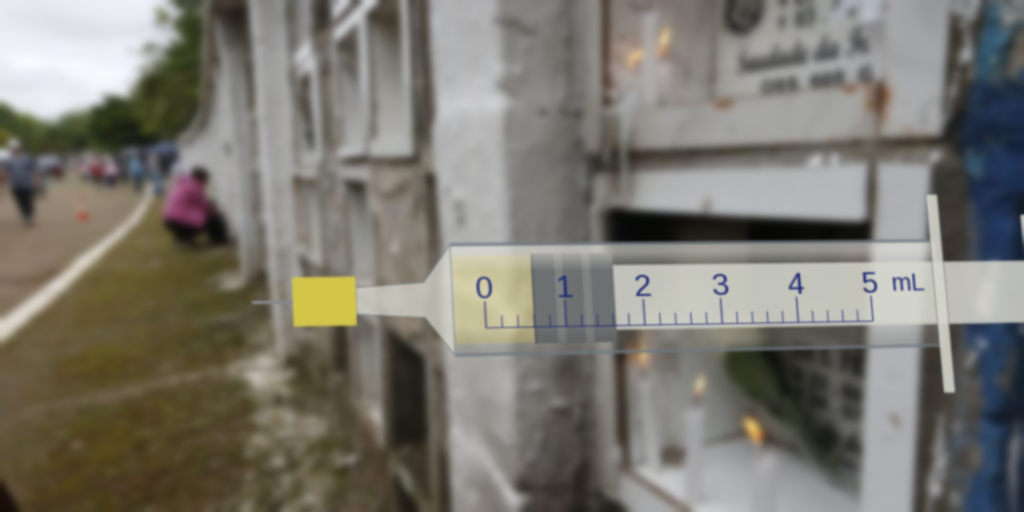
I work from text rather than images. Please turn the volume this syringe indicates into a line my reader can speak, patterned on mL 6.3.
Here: mL 0.6
